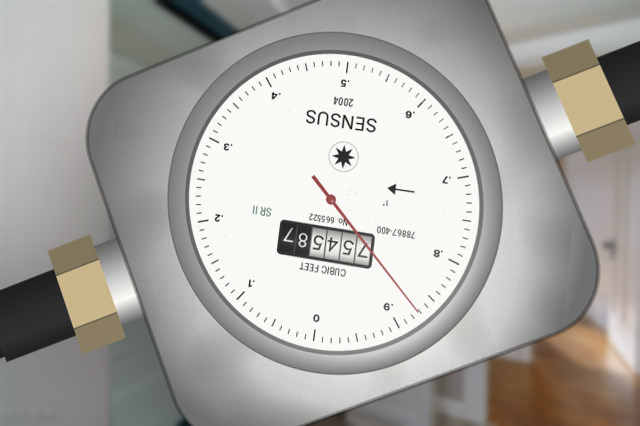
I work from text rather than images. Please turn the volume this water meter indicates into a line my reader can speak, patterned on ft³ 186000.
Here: ft³ 754586.87
